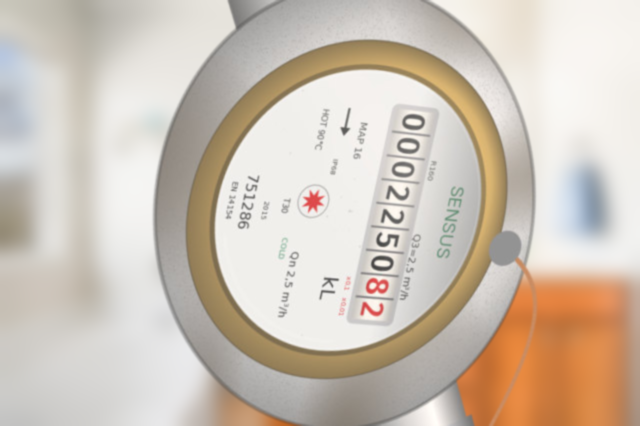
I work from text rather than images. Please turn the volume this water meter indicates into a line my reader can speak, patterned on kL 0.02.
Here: kL 2250.82
